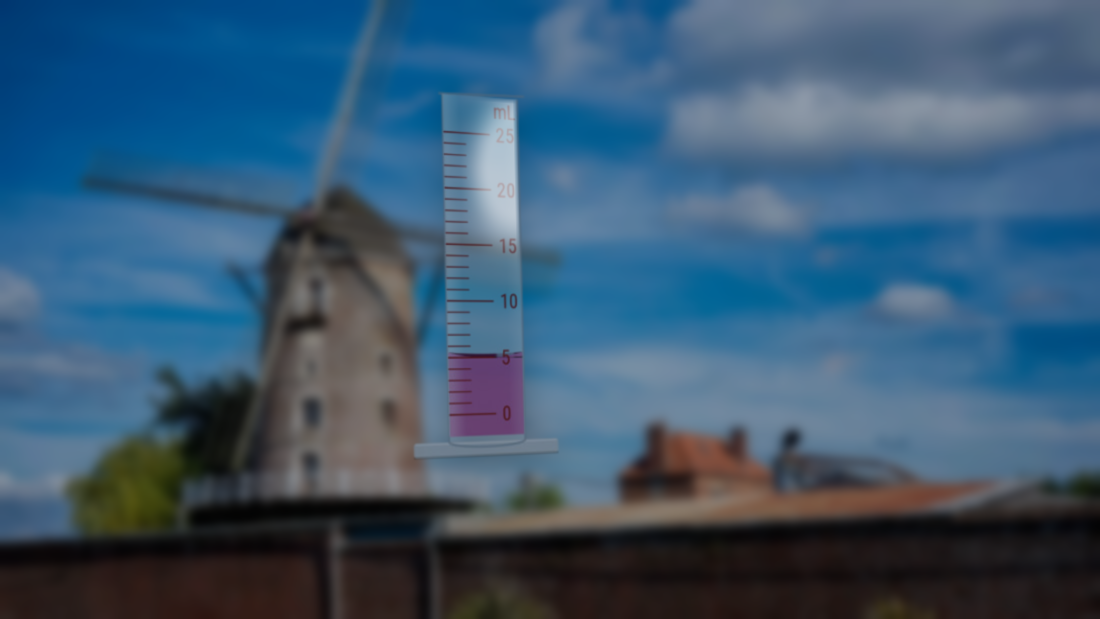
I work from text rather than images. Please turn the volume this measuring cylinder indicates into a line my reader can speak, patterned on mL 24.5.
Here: mL 5
